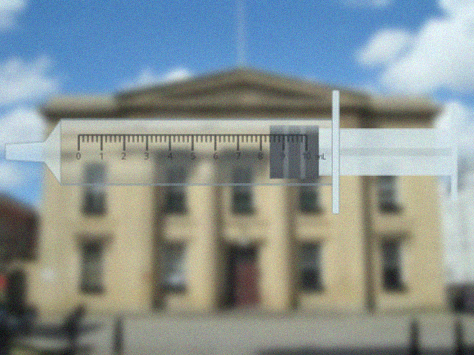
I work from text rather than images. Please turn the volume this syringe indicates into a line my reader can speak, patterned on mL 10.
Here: mL 8.4
